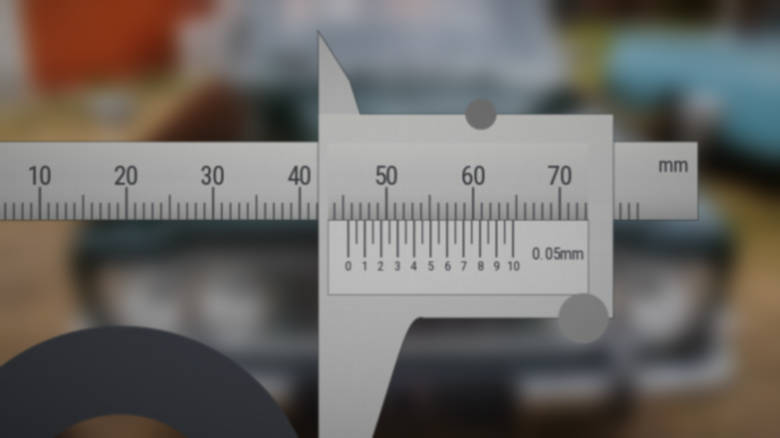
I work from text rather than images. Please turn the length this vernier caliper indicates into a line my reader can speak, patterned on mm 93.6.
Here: mm 45.6
